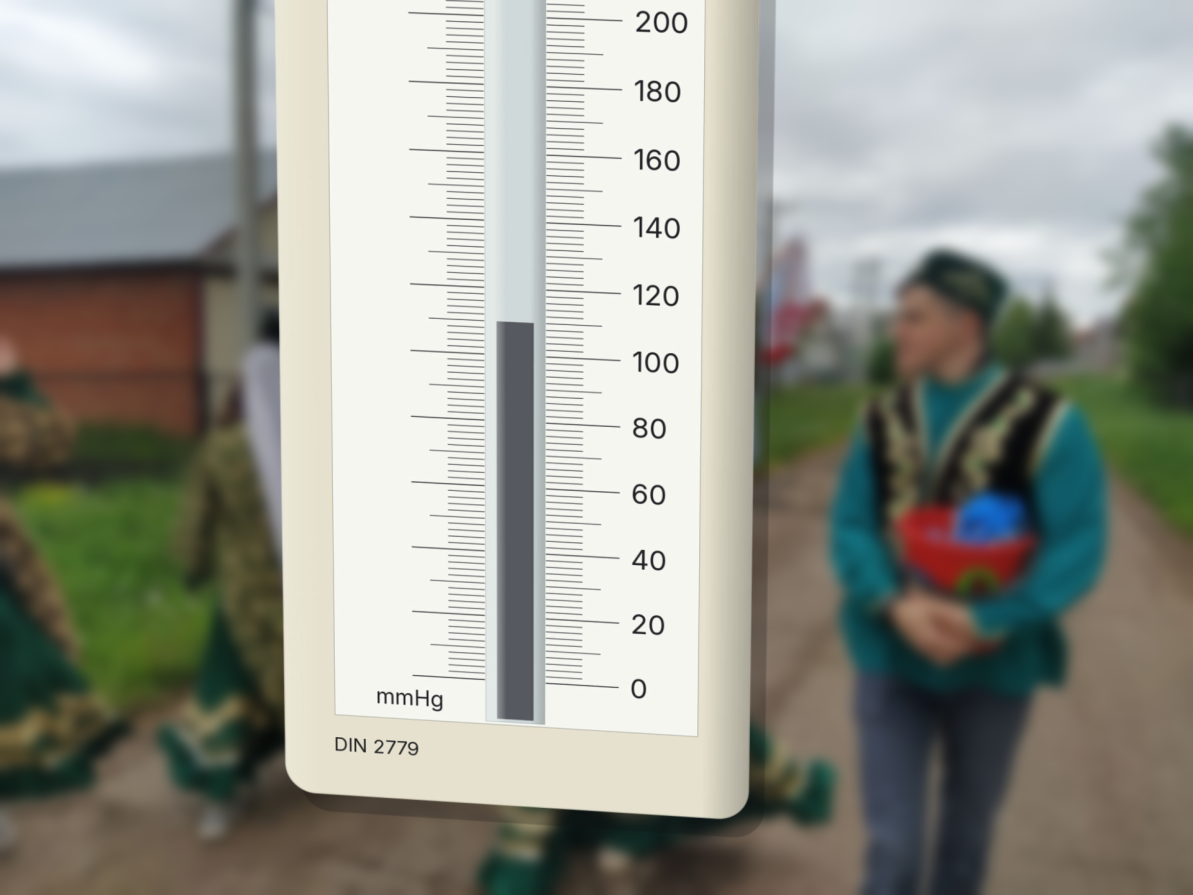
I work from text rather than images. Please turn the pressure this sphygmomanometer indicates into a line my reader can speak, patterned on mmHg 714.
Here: mmHg 110
